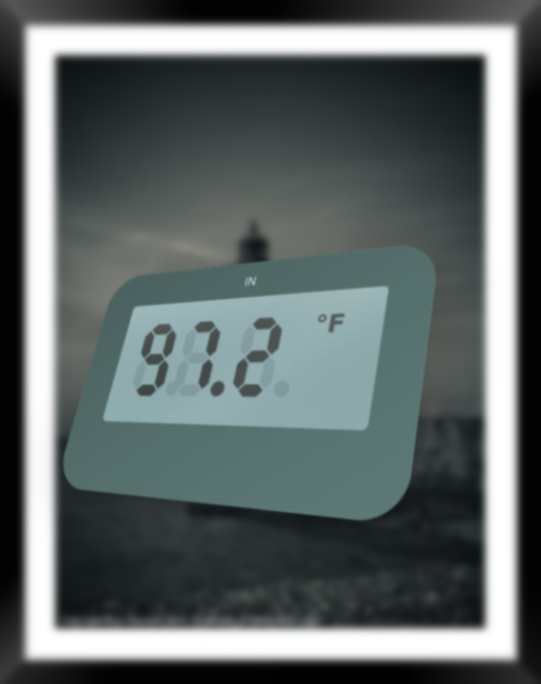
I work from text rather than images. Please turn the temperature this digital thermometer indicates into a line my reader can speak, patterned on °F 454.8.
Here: °F 97.2
